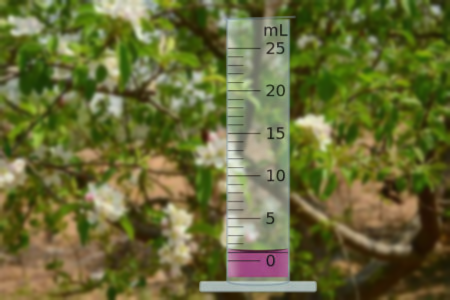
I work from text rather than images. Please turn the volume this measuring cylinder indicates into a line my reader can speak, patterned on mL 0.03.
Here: mL 1
